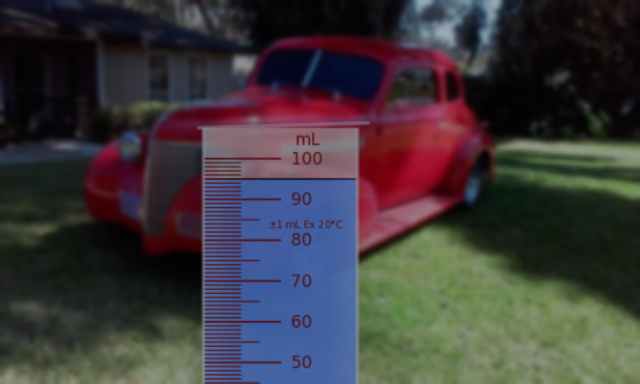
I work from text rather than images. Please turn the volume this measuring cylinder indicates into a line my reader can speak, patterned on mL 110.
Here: mL 95
